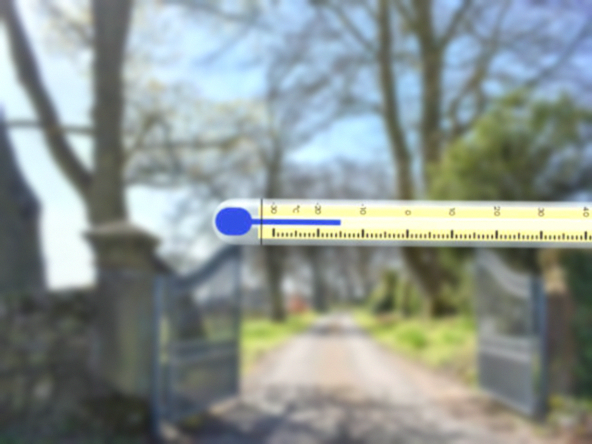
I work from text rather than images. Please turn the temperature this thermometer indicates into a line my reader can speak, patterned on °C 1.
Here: °C -15
